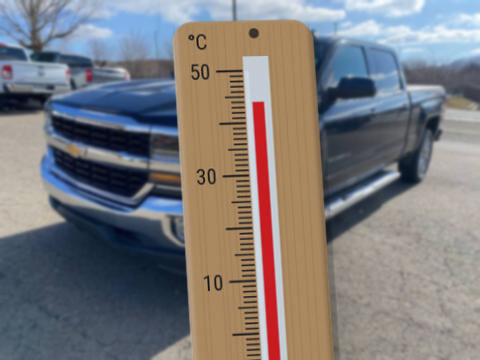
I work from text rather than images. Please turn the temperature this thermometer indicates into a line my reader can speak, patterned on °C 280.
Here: °C 44
